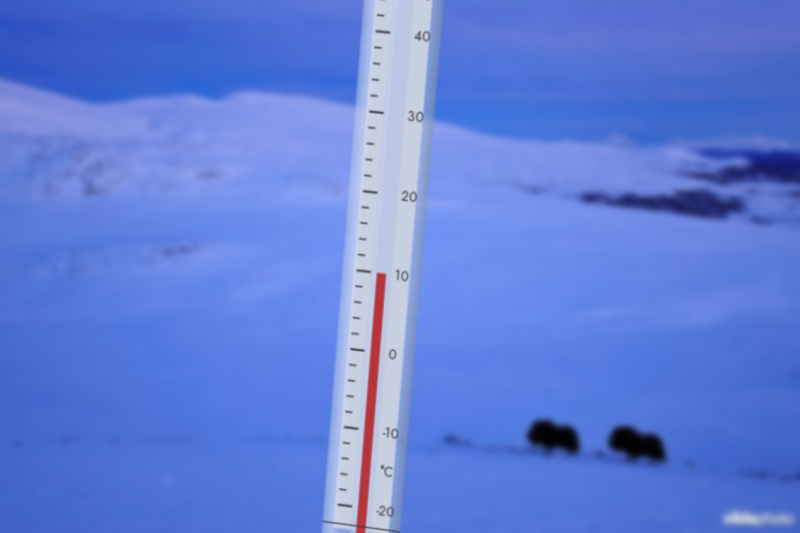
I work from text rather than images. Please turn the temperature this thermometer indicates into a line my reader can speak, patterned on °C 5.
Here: °C 10
